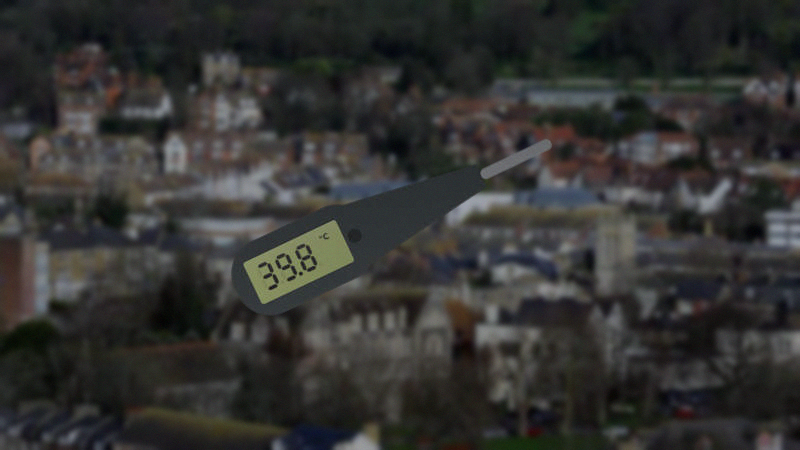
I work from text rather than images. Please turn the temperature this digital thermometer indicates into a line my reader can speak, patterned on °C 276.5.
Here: °C 39.8
